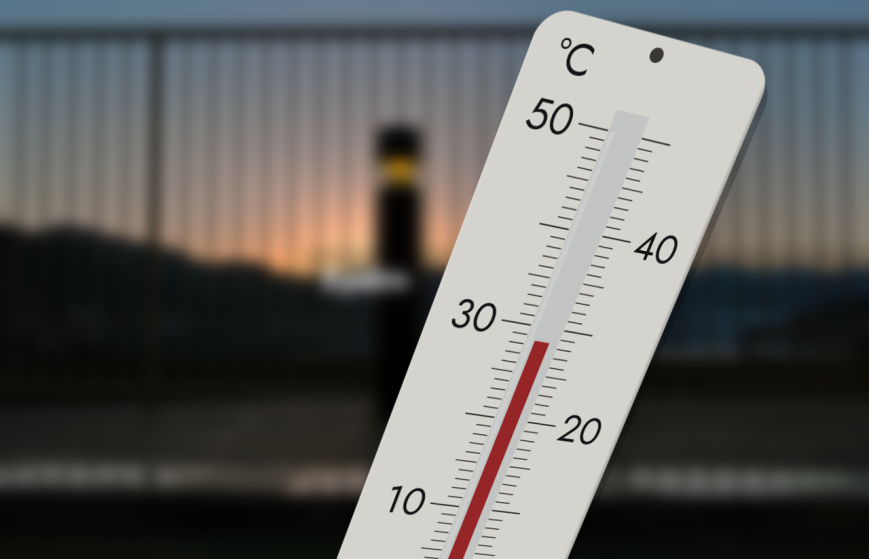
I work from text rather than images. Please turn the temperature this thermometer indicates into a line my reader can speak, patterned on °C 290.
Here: °C 28.5
